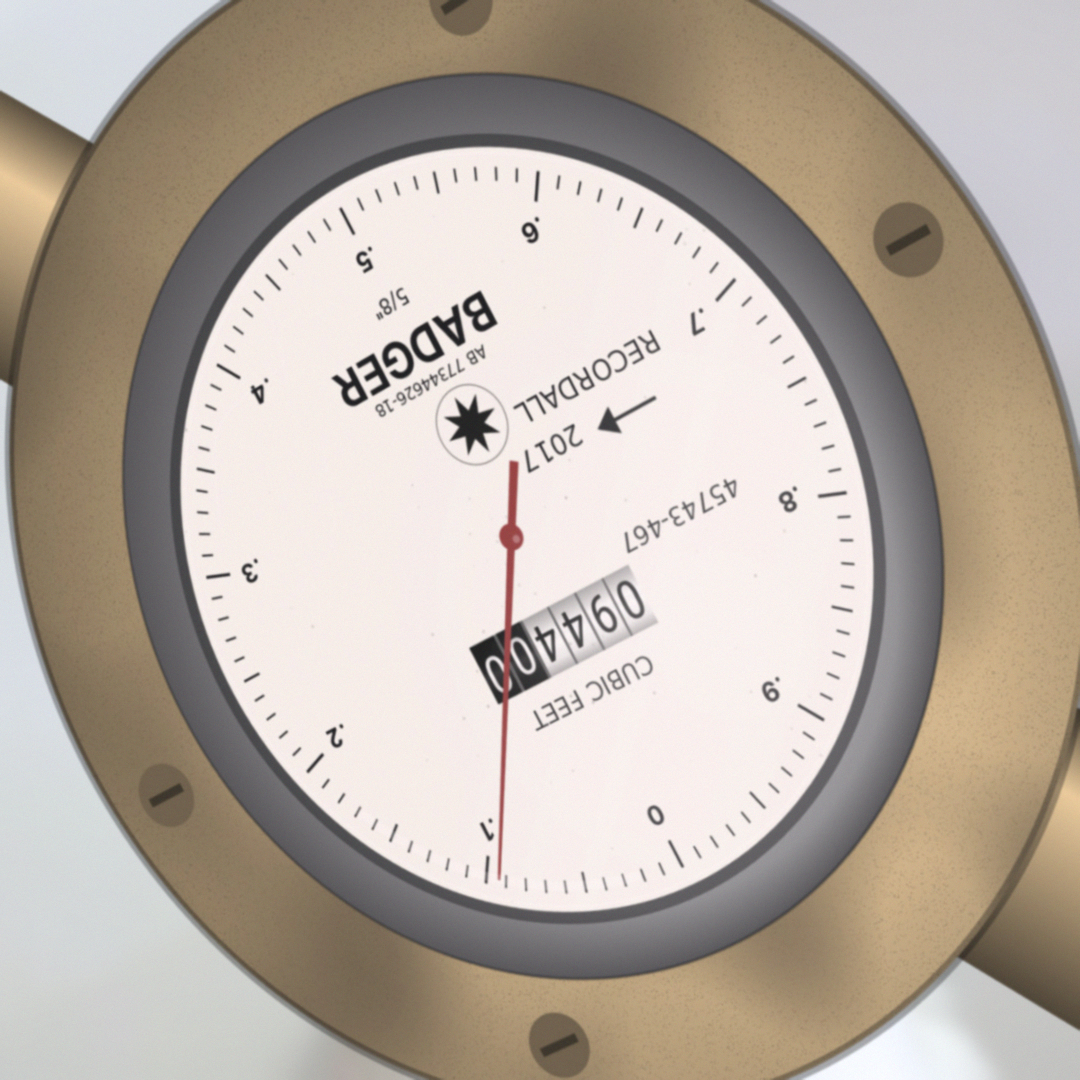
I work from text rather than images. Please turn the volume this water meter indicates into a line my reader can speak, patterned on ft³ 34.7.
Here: ft³ 94400.09
